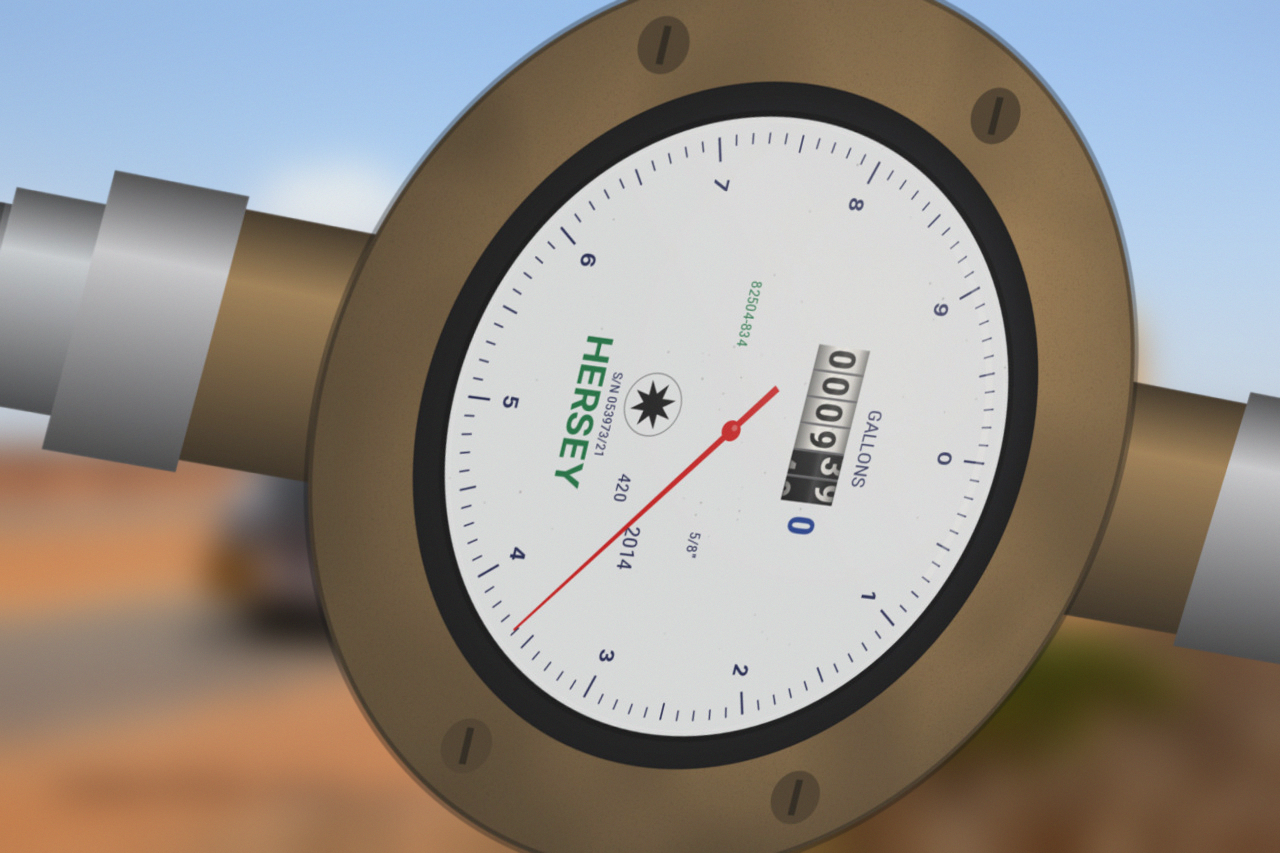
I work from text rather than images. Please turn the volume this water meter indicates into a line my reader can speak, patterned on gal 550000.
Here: gal 9393.6
